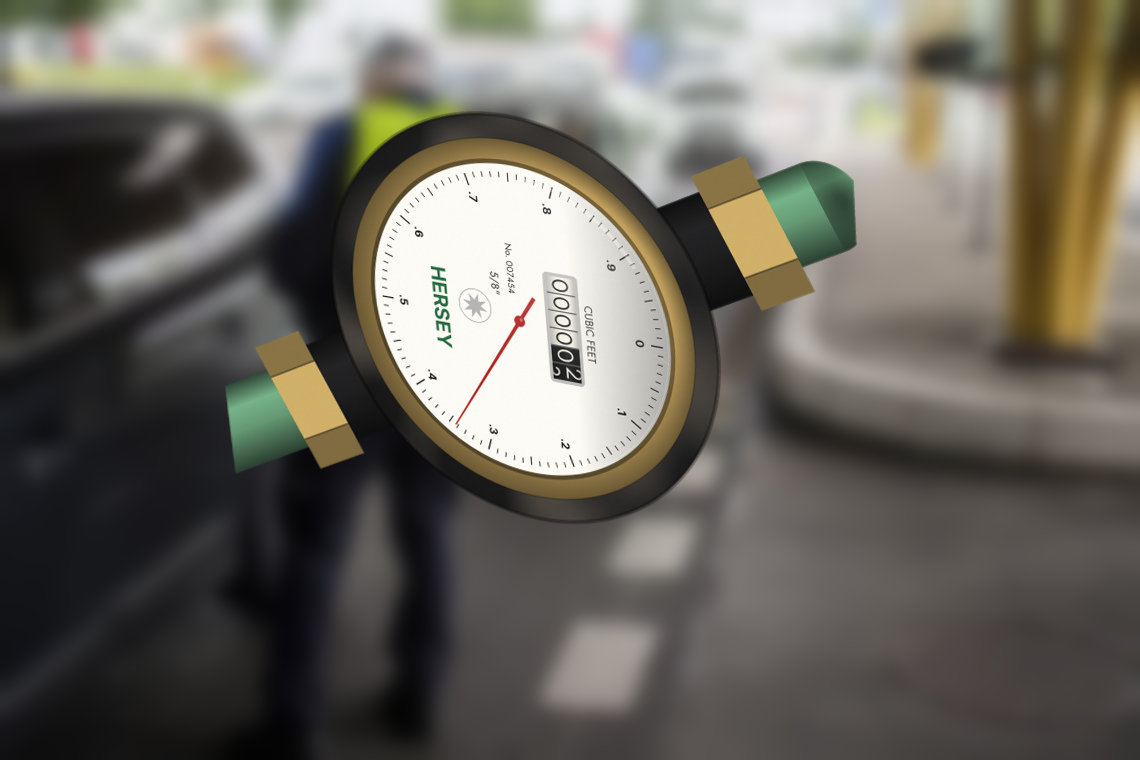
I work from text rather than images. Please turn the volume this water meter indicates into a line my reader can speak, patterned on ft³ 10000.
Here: ft³ 2.34
